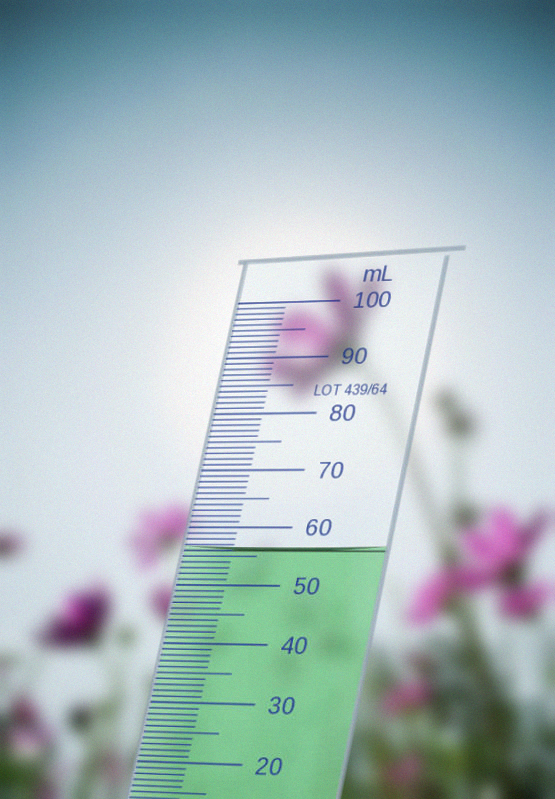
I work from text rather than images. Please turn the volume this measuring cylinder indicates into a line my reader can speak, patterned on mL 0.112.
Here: mL 56
